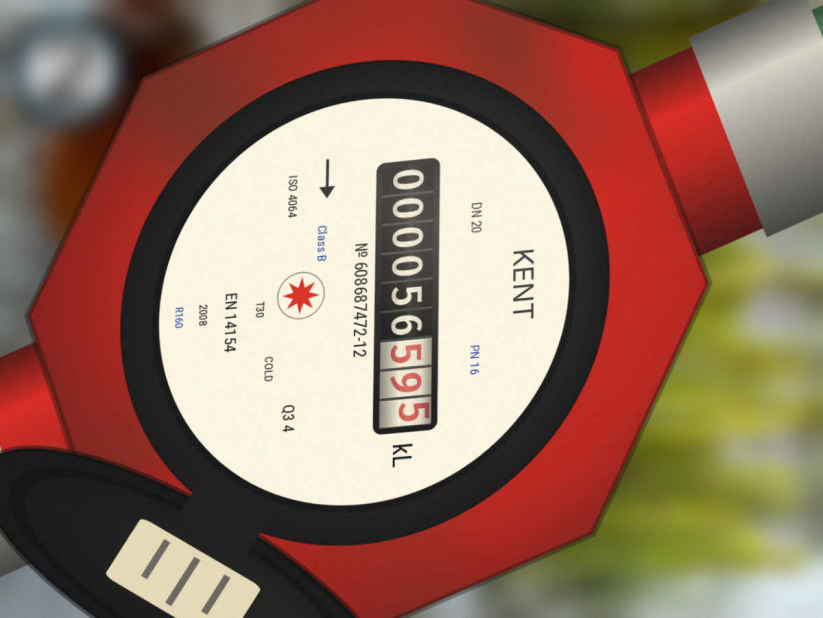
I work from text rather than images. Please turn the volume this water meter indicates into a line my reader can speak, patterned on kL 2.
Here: kL 56.595
